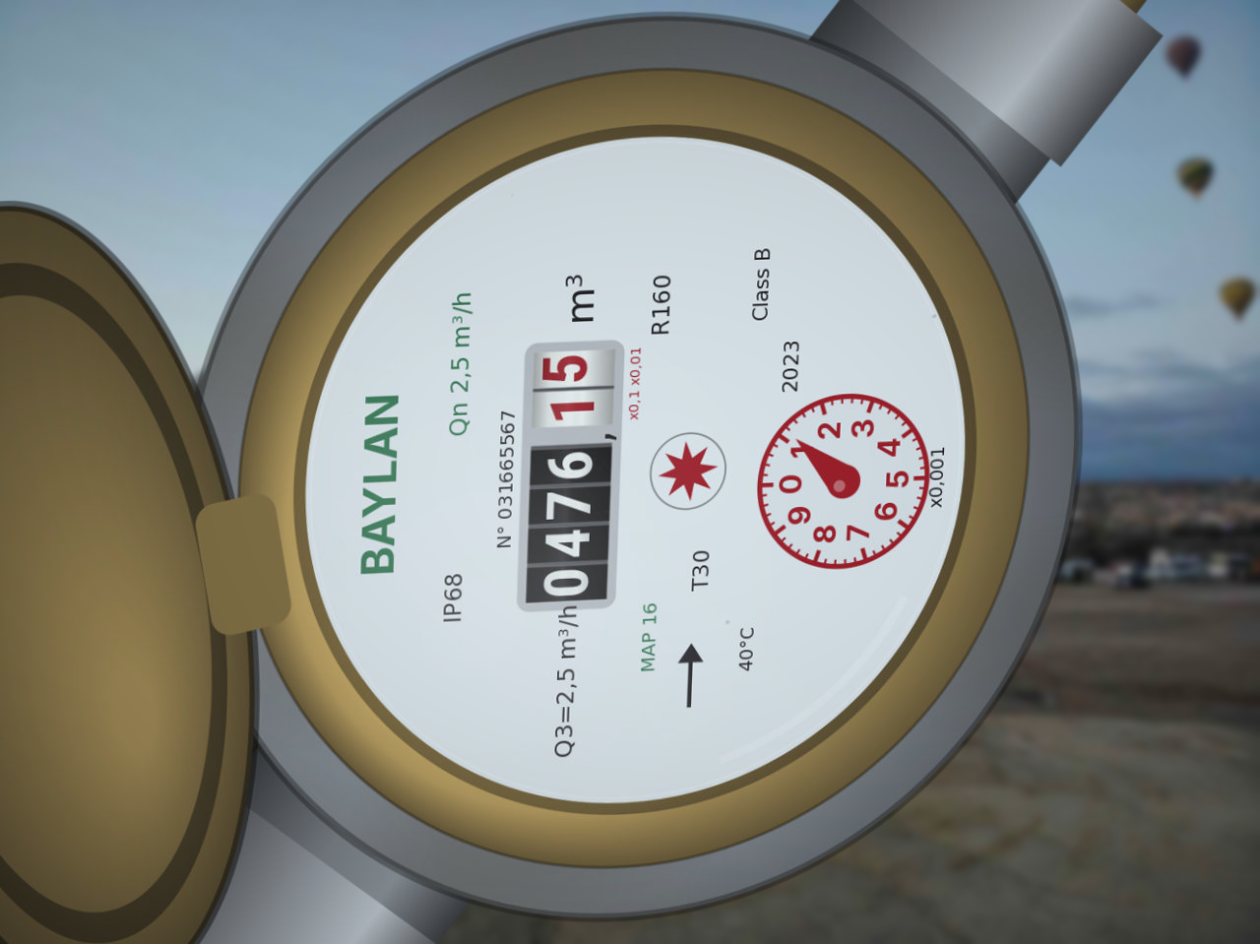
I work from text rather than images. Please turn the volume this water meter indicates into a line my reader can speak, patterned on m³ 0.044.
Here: m³ 476.151
